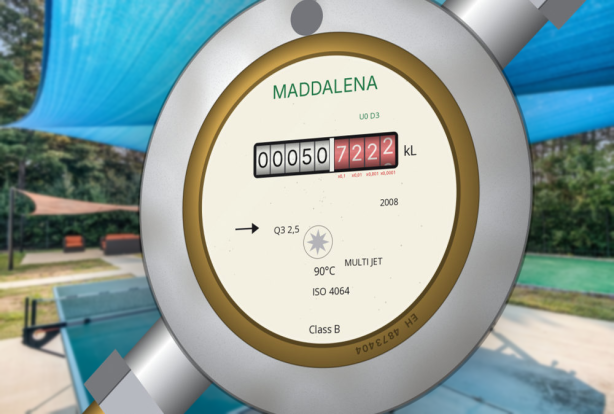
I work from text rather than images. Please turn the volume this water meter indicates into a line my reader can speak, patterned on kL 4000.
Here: kL 50.7222
